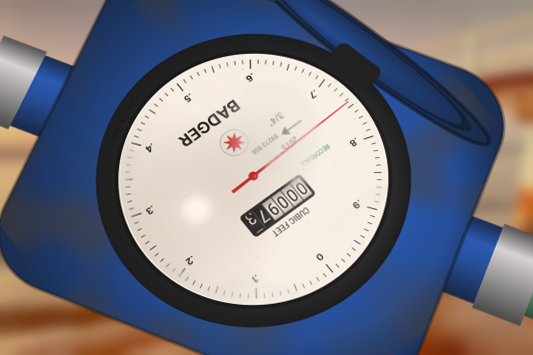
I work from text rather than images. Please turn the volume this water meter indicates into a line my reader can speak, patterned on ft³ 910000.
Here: ft³ 972.74
